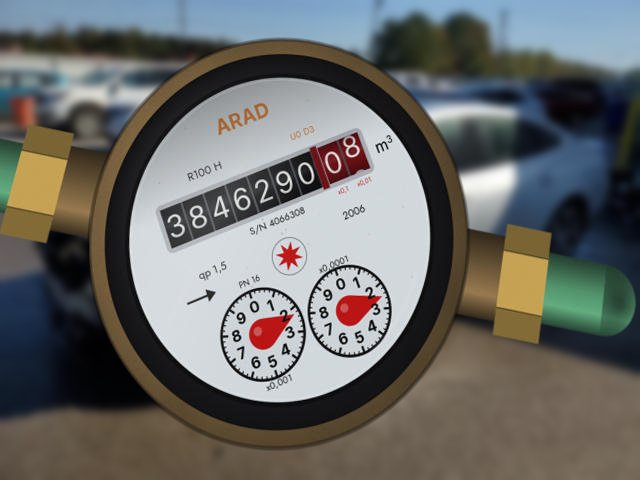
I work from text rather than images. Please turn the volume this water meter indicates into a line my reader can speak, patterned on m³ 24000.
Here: m³ 3846290.0822
